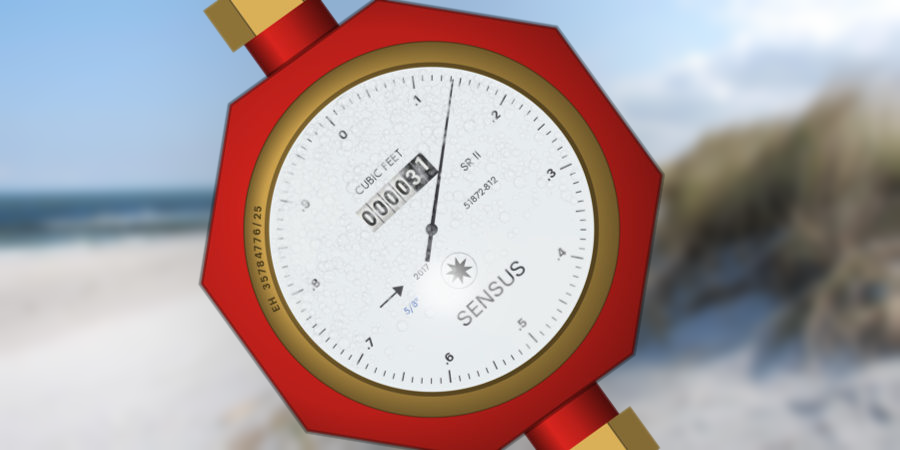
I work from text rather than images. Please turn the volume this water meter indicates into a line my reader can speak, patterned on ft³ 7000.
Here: ft³ 31.14
